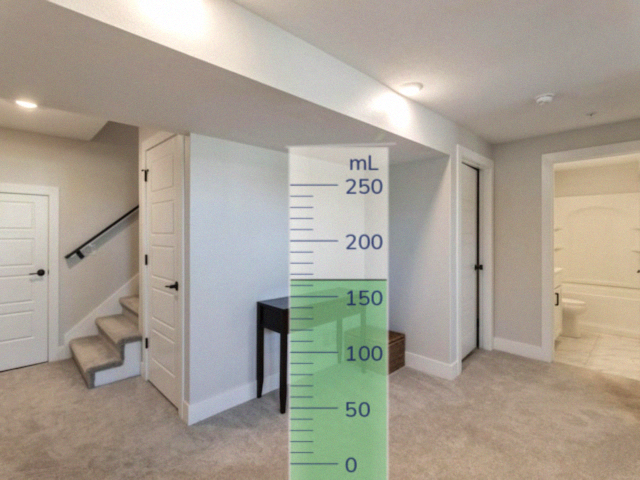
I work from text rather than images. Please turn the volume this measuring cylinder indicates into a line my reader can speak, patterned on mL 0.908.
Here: mL 165
